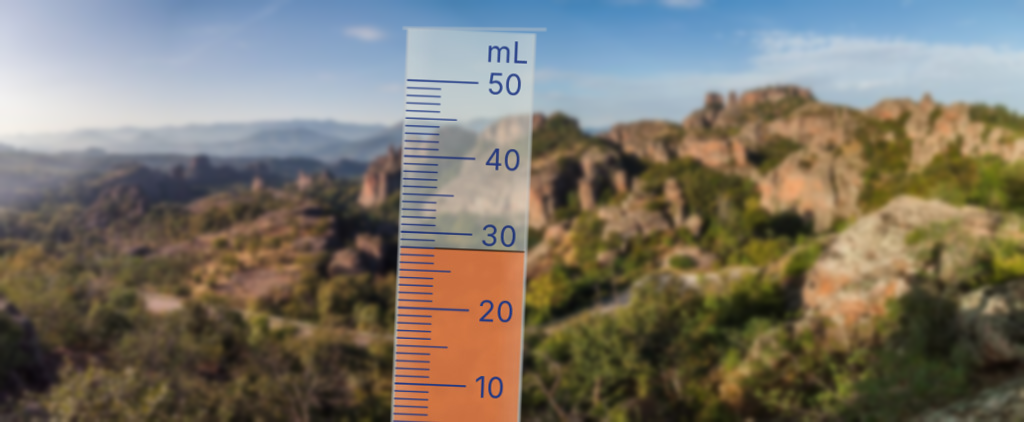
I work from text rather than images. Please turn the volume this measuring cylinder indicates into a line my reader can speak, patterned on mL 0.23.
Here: mL 28
